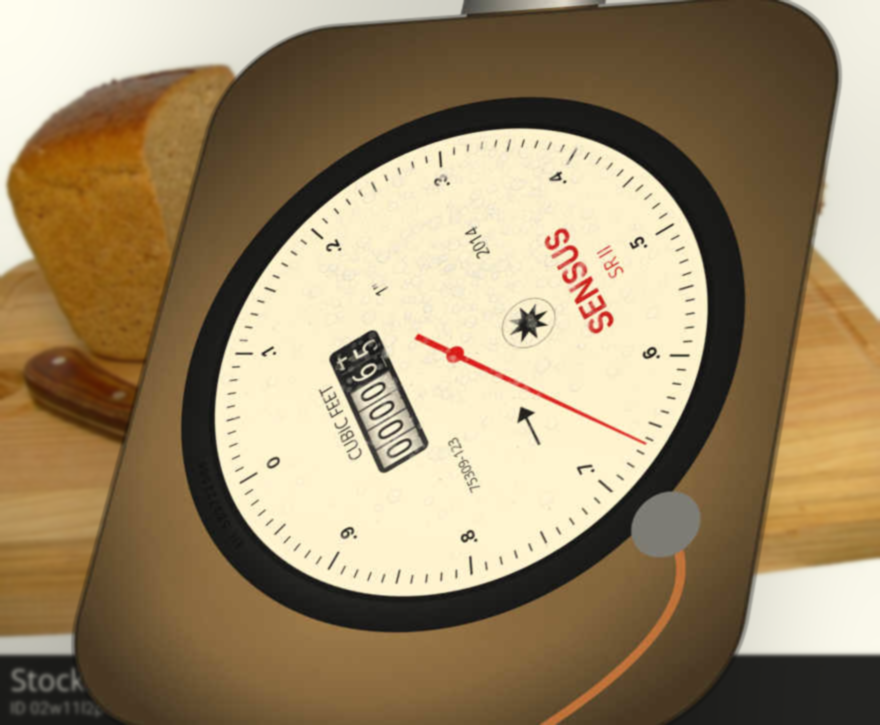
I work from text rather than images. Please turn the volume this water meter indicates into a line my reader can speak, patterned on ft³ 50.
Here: ft³ 64.66
